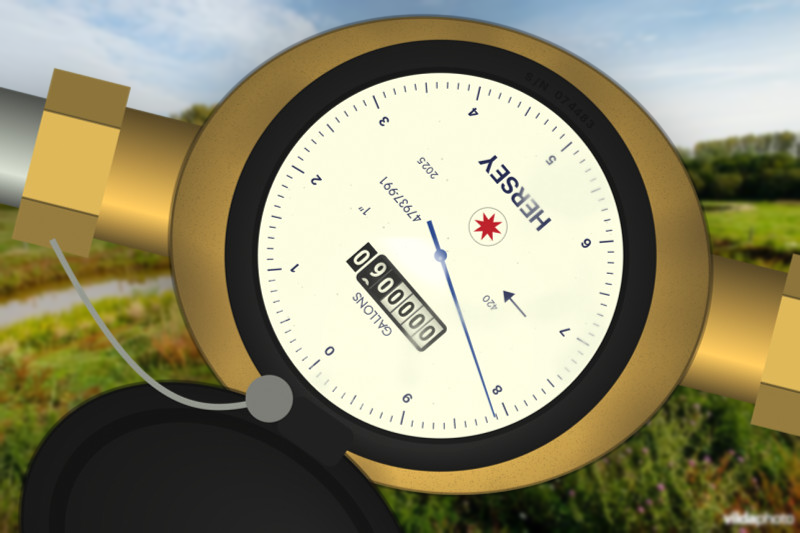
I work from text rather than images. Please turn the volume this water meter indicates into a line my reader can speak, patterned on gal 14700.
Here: gal 58.1
